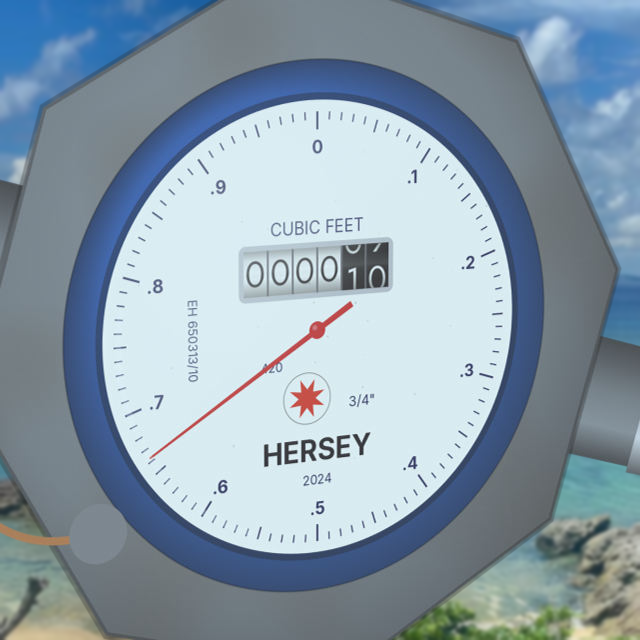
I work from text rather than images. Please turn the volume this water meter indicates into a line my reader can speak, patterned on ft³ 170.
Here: ft³ 9.66
